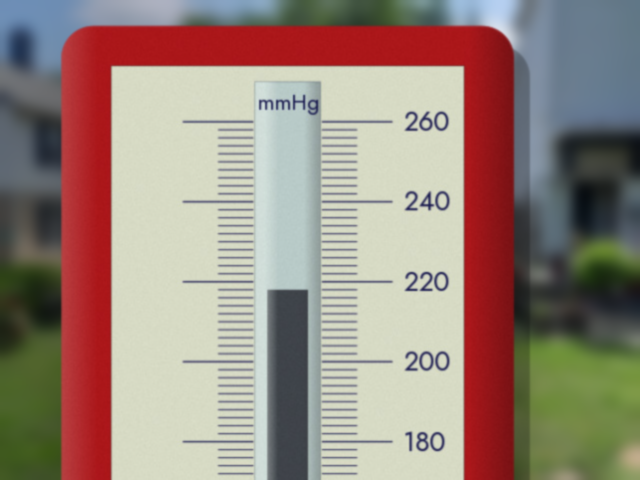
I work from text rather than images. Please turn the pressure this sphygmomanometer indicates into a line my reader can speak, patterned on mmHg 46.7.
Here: mmHg 218
